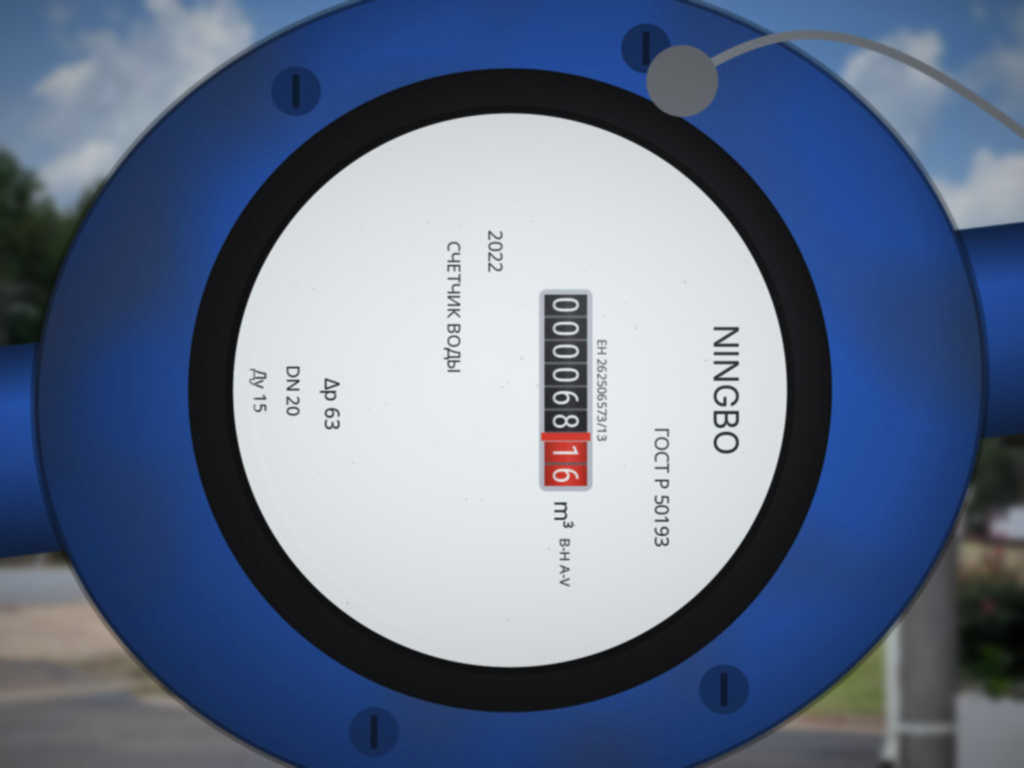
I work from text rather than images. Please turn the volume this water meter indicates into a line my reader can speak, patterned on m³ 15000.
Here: m³ 68.16
